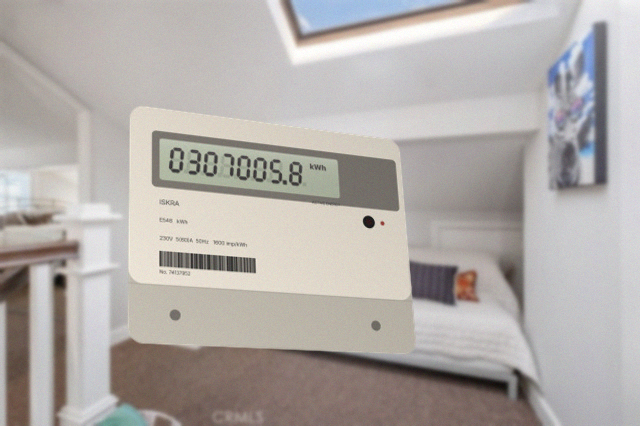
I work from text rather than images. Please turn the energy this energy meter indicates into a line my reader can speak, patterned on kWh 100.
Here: kWh 307005.8
